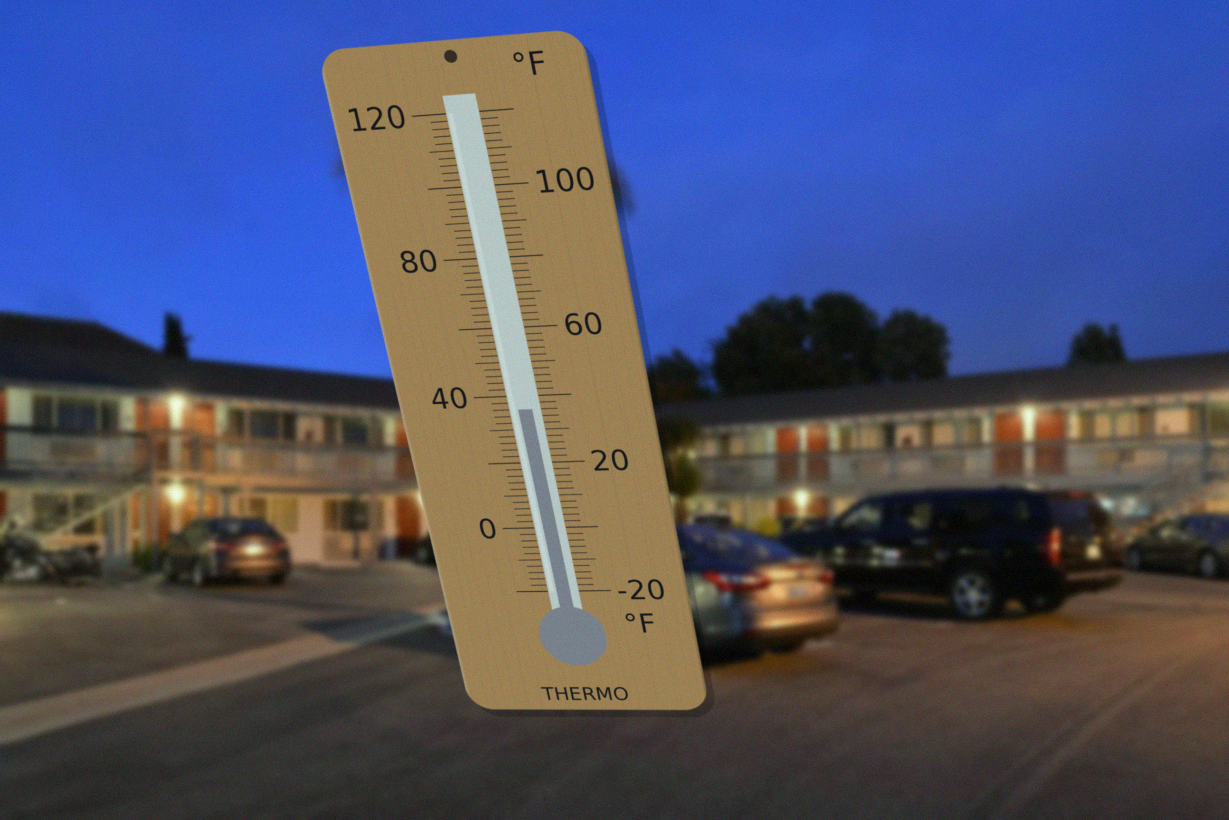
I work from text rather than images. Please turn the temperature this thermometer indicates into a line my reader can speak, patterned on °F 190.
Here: °F 36
